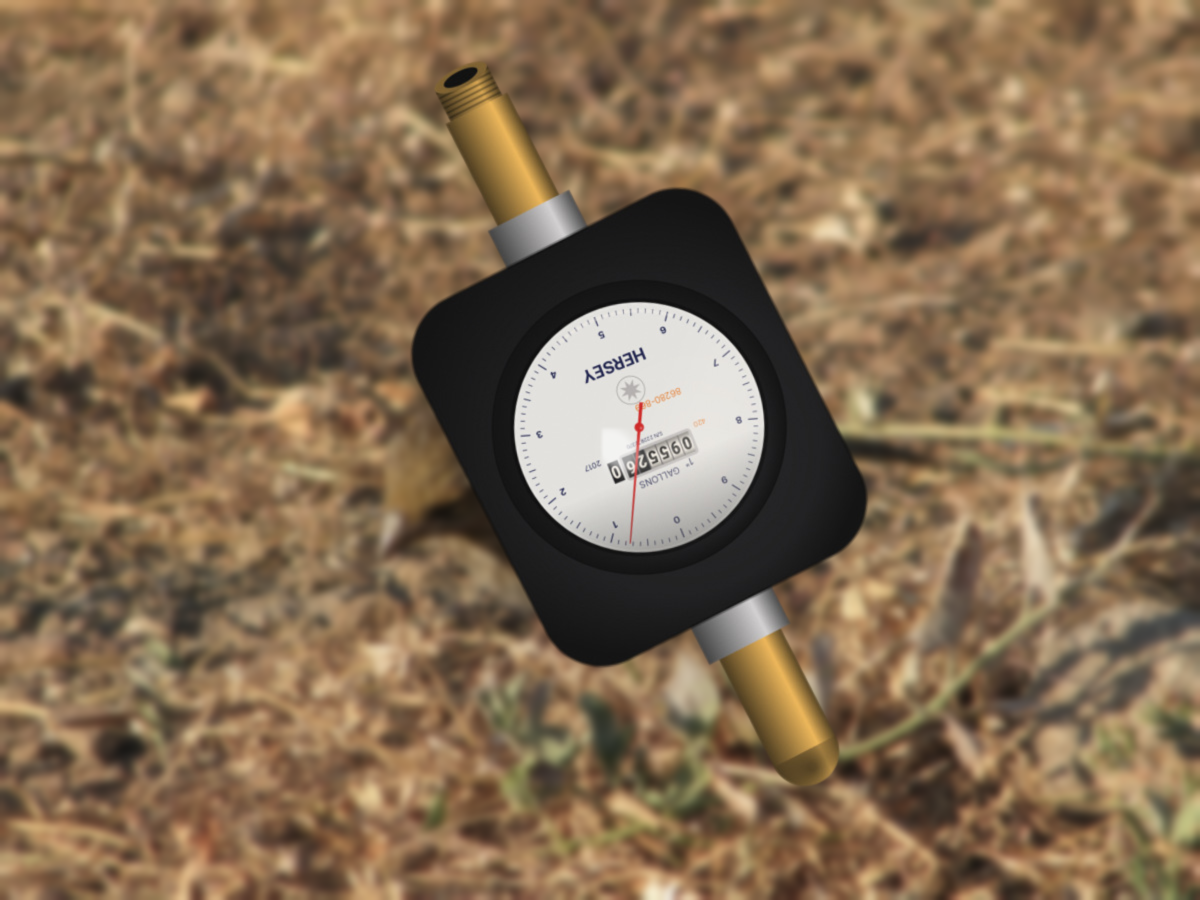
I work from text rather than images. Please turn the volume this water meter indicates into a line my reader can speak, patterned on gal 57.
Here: gal 955260.7
